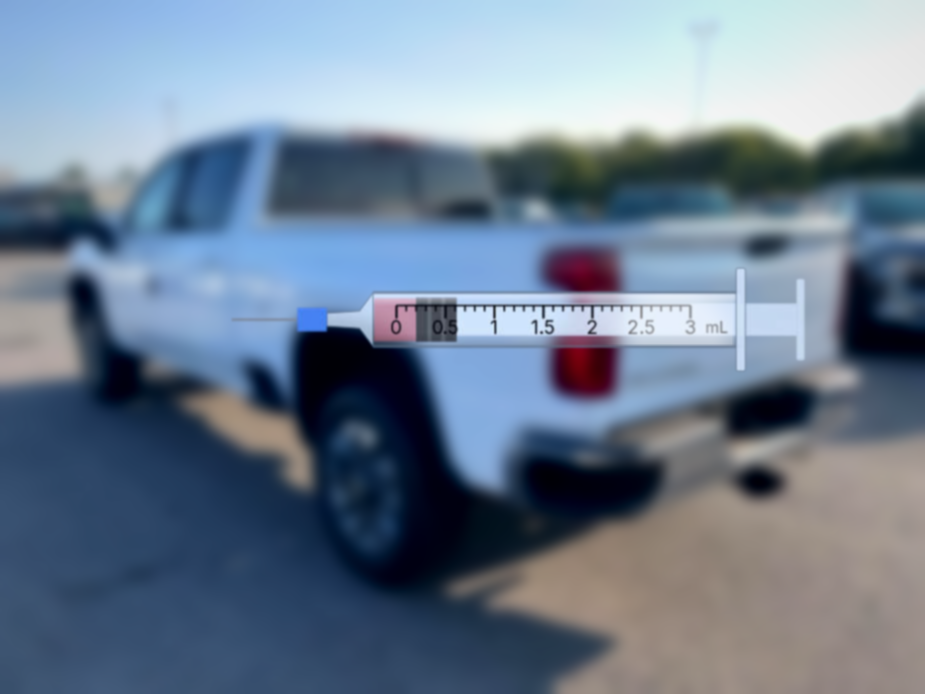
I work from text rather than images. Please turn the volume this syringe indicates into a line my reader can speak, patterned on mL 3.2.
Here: mL 0.2
